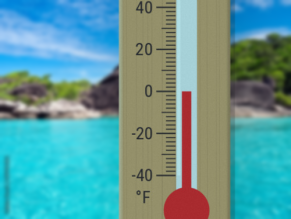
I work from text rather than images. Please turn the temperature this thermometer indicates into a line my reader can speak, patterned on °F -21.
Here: °F 0
